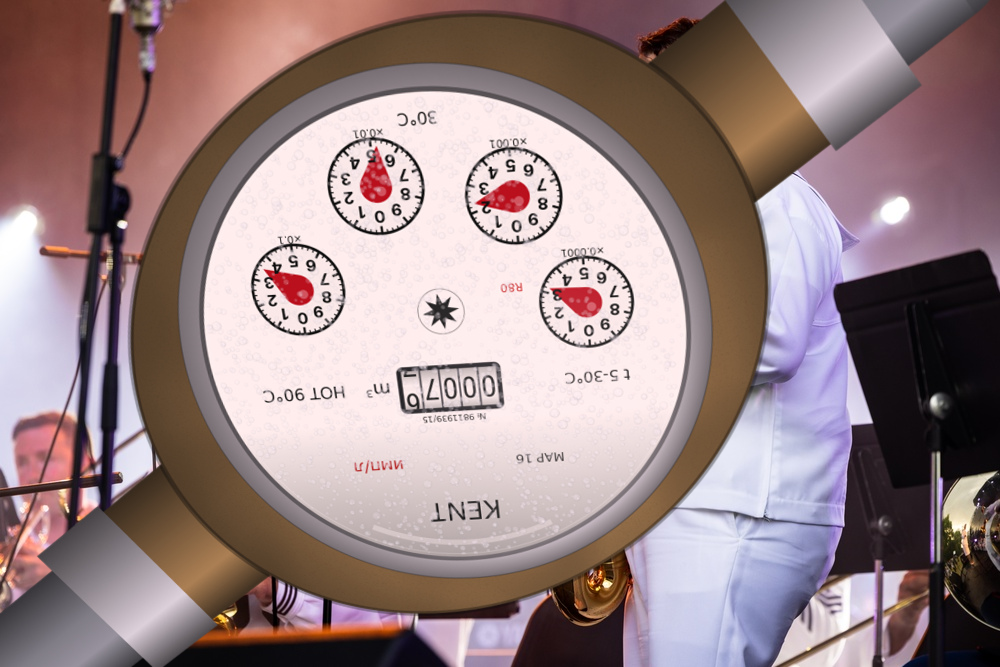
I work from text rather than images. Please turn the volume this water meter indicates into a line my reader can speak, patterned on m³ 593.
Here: m³ 76.3523
